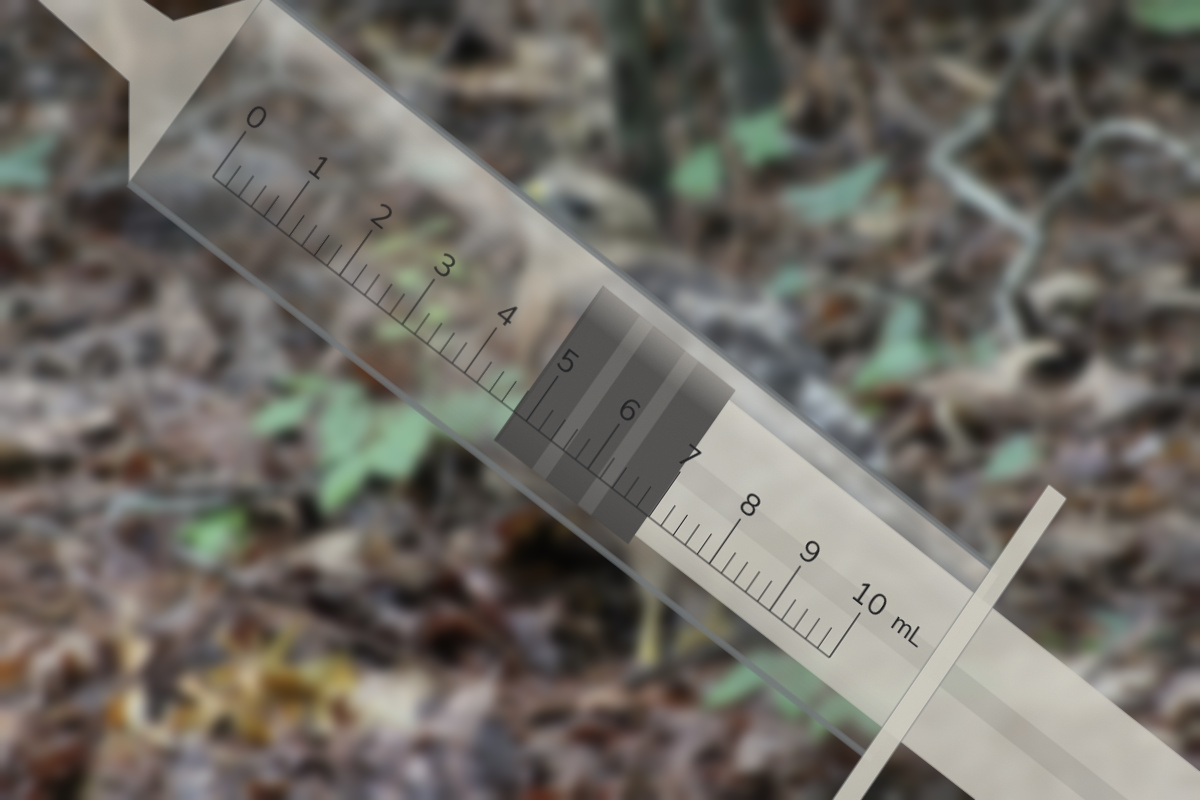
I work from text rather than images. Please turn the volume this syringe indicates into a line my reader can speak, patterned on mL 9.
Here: mL 4.8
